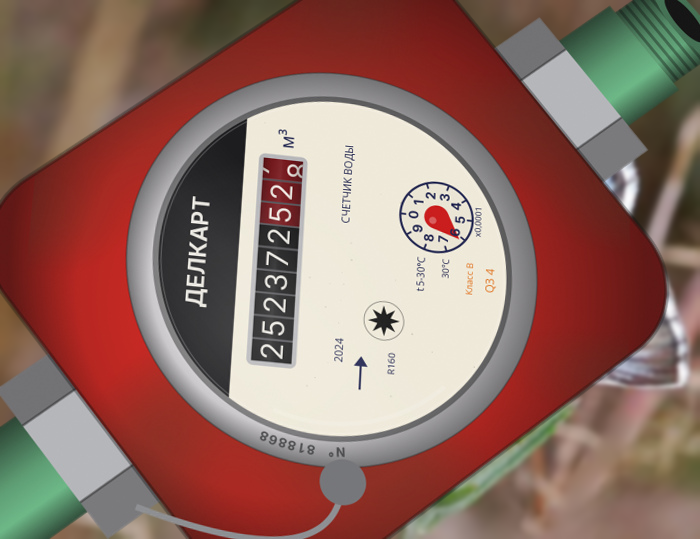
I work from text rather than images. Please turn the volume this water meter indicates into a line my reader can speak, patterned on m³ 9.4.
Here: m³ 252372.5276
